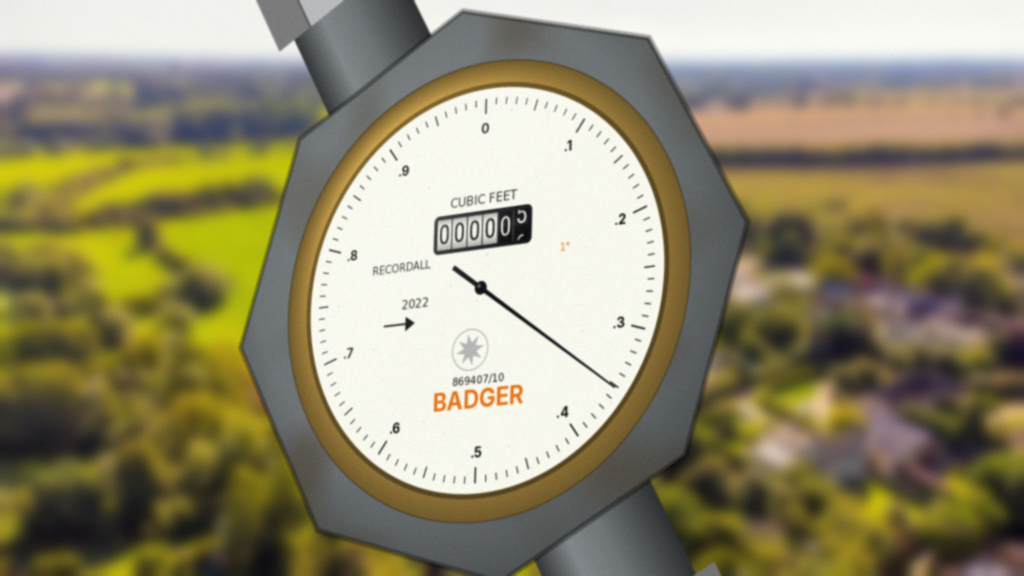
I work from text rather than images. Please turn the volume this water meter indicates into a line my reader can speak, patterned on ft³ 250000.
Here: ft³ 5.35
